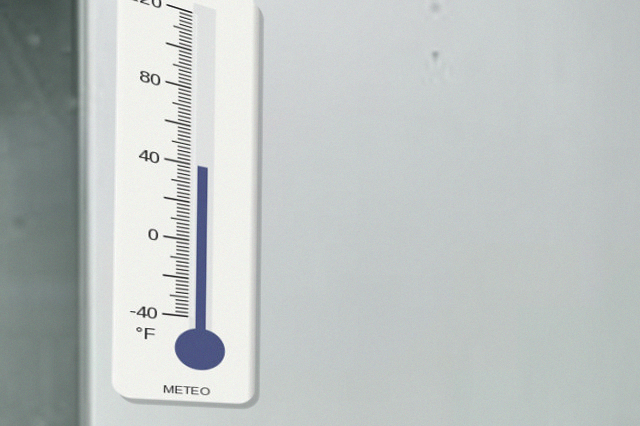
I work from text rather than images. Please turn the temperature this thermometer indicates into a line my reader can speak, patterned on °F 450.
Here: °F 40
